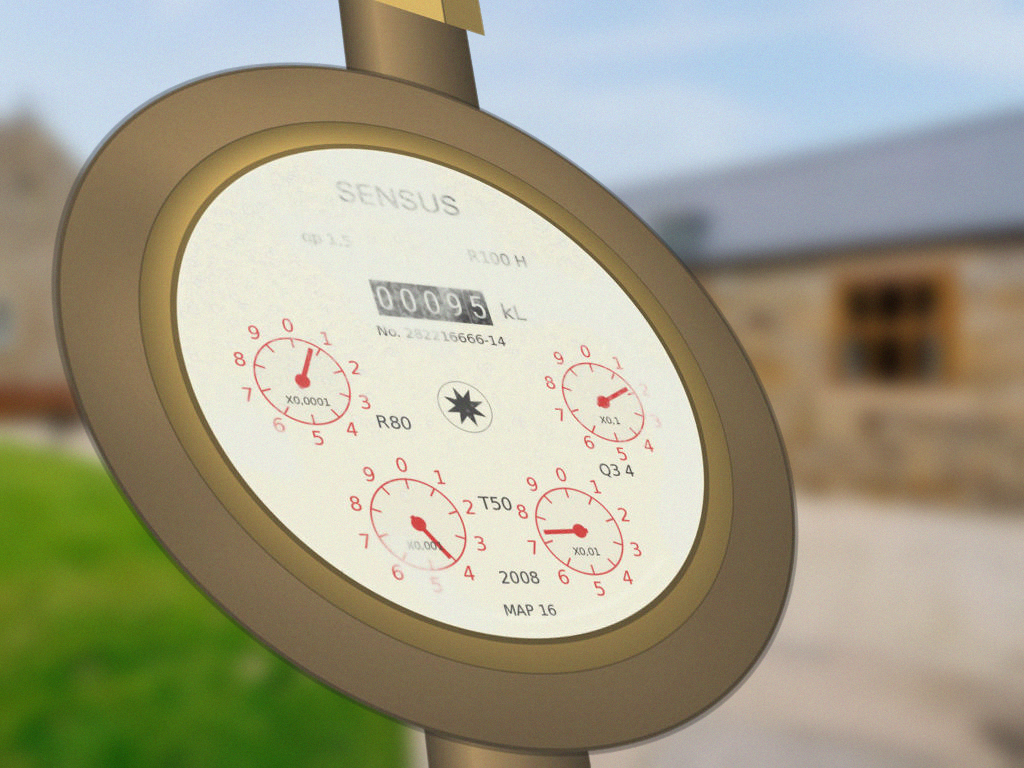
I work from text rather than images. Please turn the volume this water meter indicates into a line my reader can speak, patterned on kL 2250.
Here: kL 95.1740
